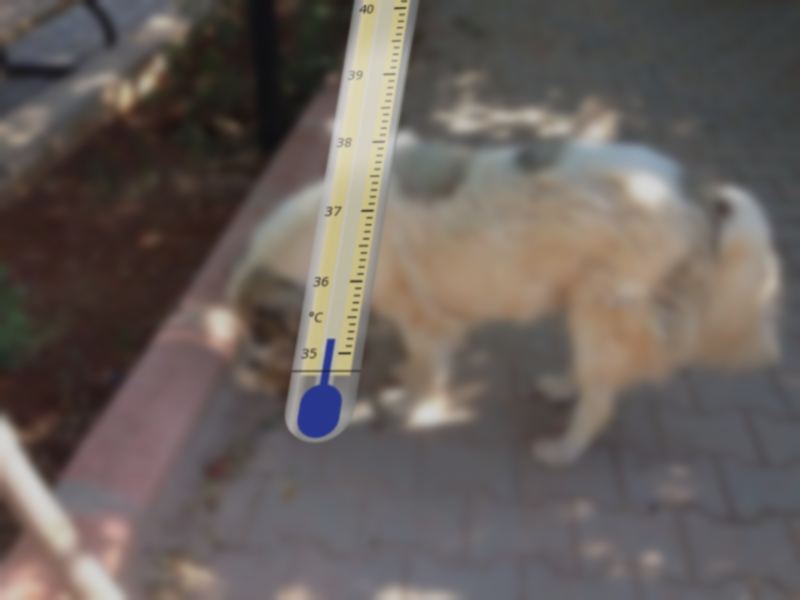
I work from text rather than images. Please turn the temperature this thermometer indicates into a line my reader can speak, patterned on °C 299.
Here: °C 35.2
